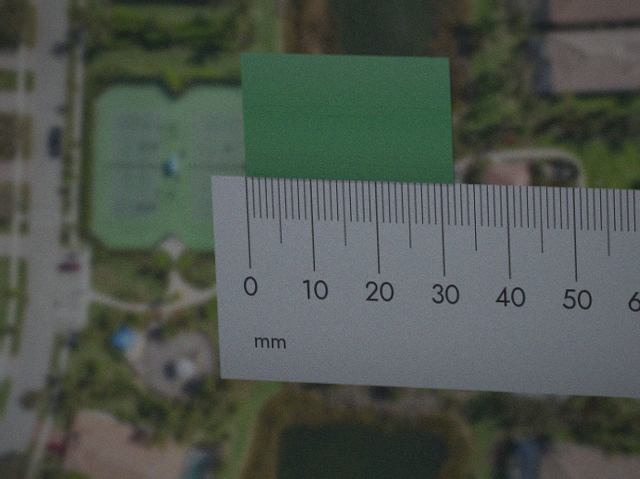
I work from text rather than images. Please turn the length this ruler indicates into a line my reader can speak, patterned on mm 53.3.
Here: mm 32
